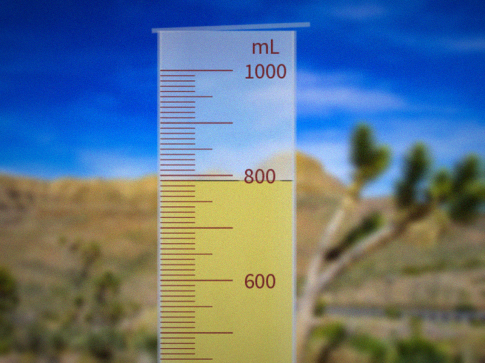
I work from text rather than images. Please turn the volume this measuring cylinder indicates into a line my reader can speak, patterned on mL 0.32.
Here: mL 790
